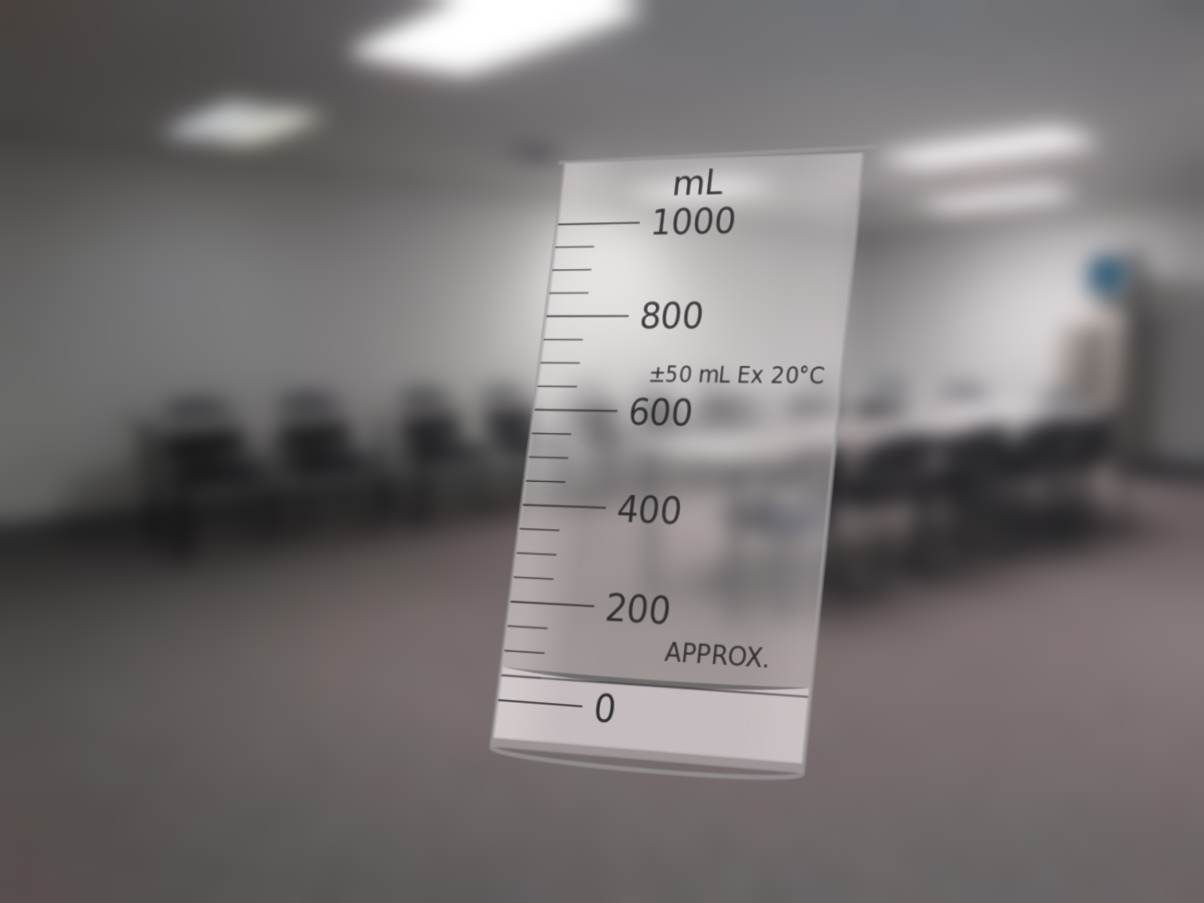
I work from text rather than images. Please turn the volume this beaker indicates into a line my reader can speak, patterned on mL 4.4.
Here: mL 50
